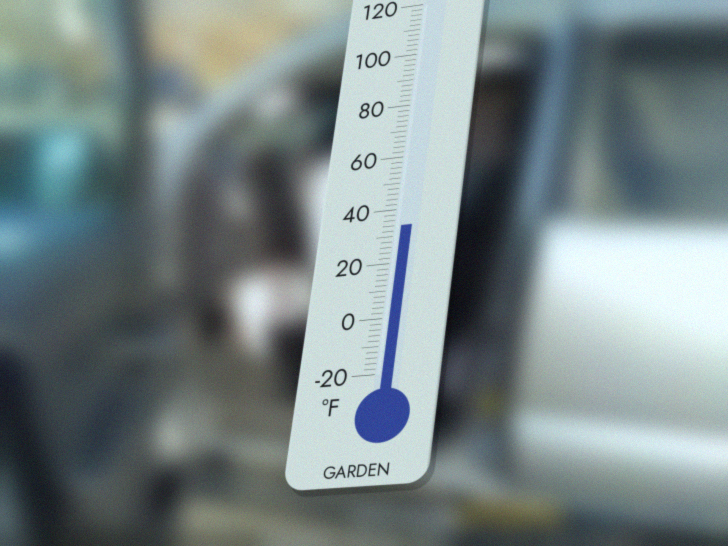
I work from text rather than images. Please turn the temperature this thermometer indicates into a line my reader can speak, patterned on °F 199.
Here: °F 34
